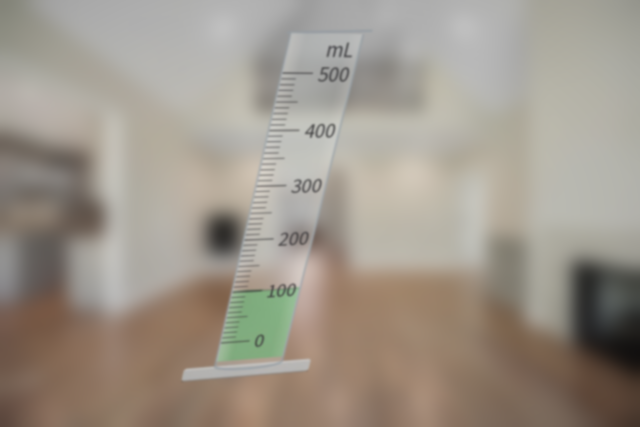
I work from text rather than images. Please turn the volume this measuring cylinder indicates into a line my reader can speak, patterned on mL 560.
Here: mL 100
